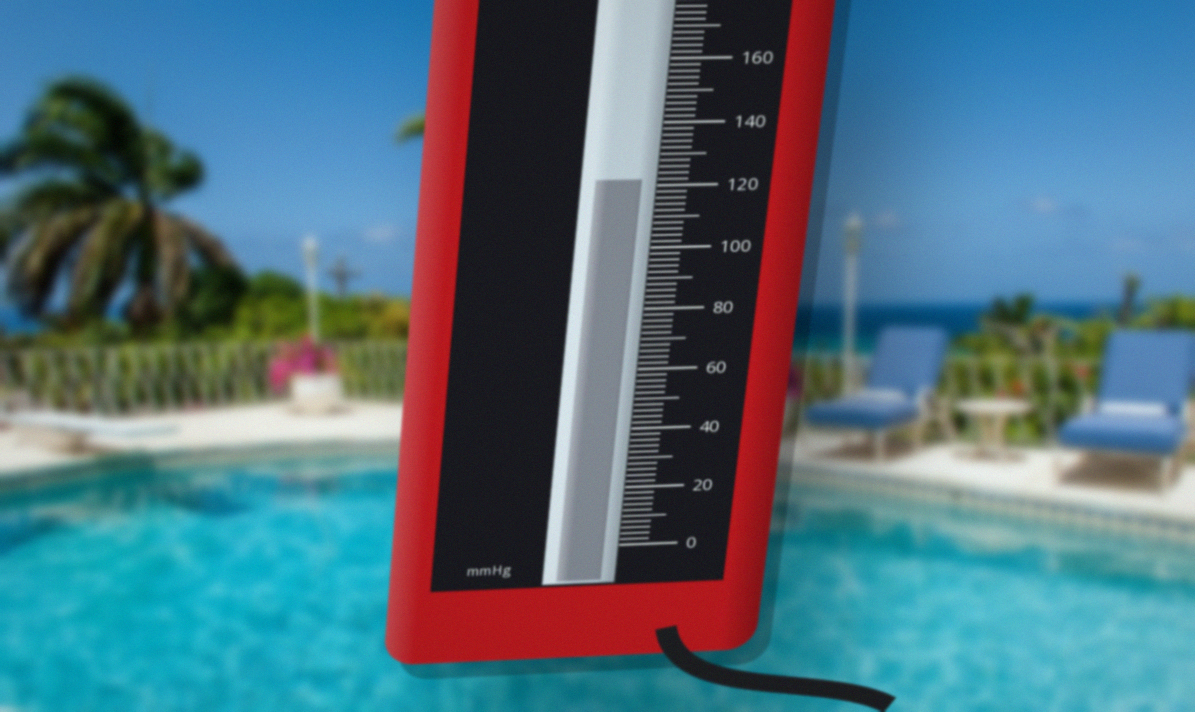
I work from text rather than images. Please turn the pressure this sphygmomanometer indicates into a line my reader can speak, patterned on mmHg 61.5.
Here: mmHg 122
